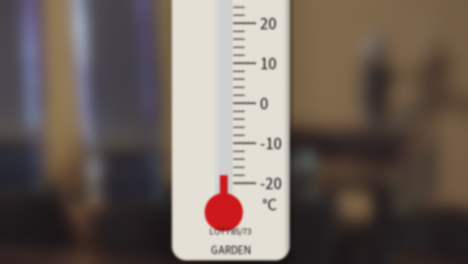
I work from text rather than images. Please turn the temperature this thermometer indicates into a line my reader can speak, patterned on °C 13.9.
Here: °C -18
